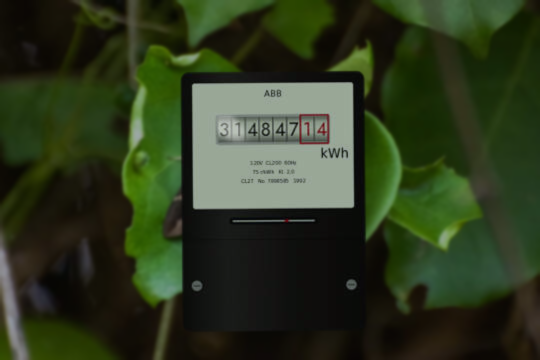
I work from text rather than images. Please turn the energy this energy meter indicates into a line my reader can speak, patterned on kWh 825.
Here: kWh 314847.14
